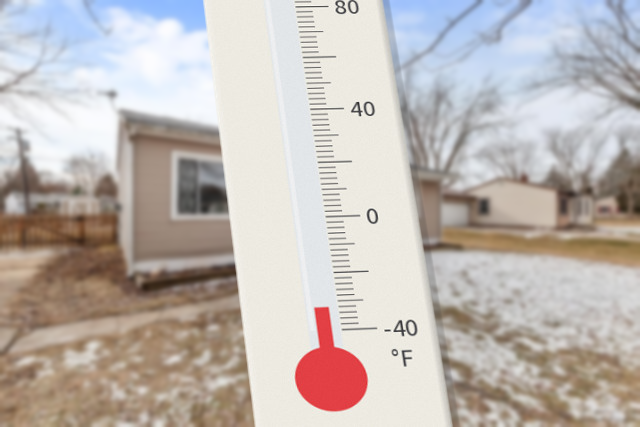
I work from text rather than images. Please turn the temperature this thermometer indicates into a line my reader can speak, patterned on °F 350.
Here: °F -32
